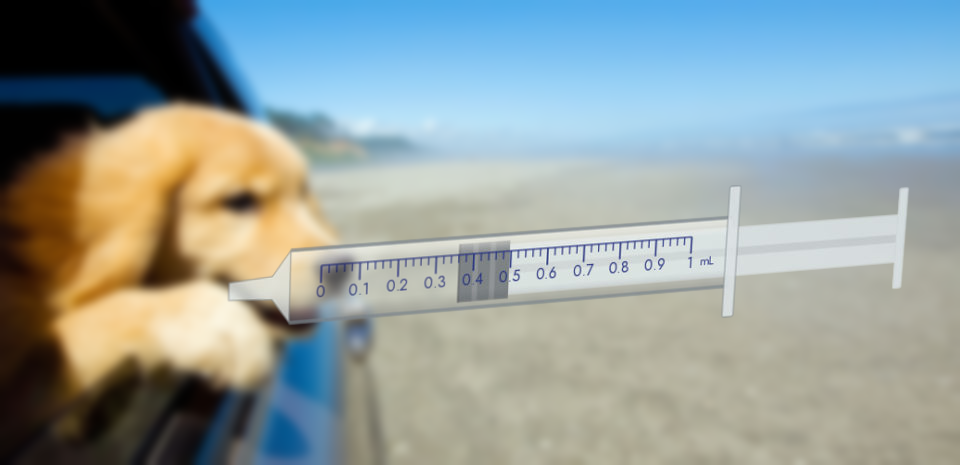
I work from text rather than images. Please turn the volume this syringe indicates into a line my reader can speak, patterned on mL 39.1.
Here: mL 0.36
